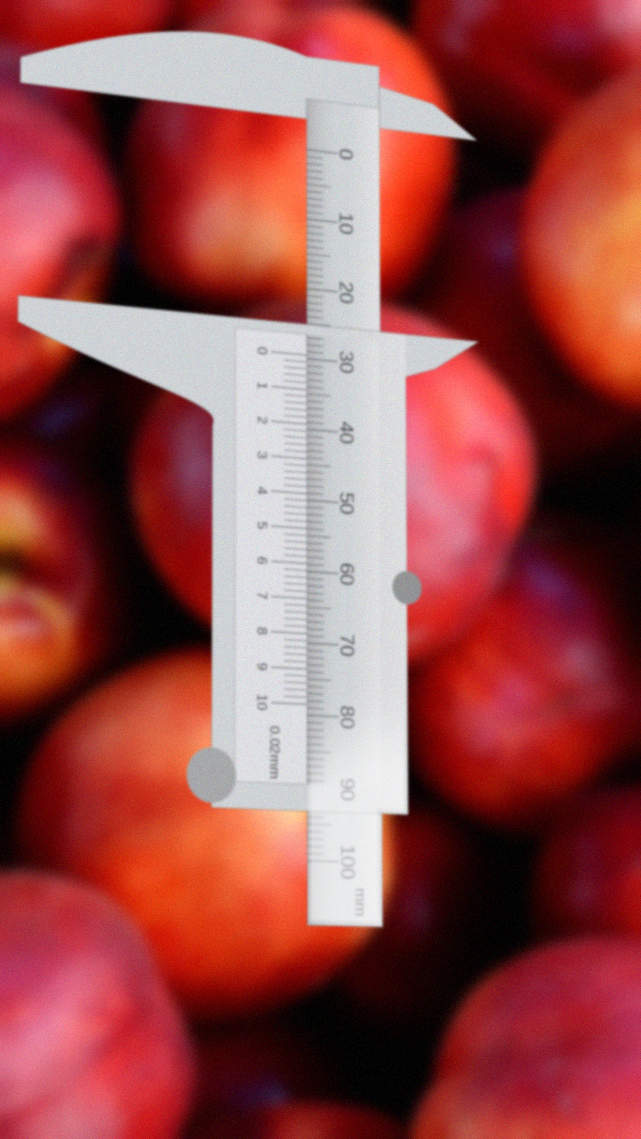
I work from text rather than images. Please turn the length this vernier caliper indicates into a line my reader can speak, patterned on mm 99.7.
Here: mm 29.5
